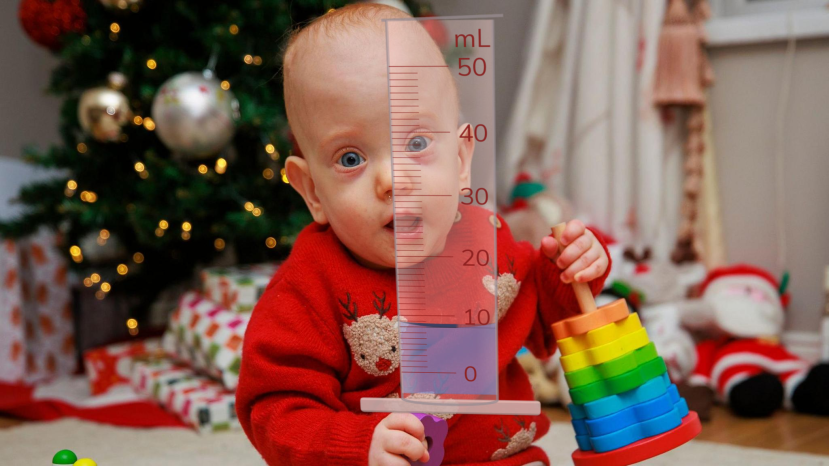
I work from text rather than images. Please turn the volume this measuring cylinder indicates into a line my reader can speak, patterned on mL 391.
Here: mL 8
